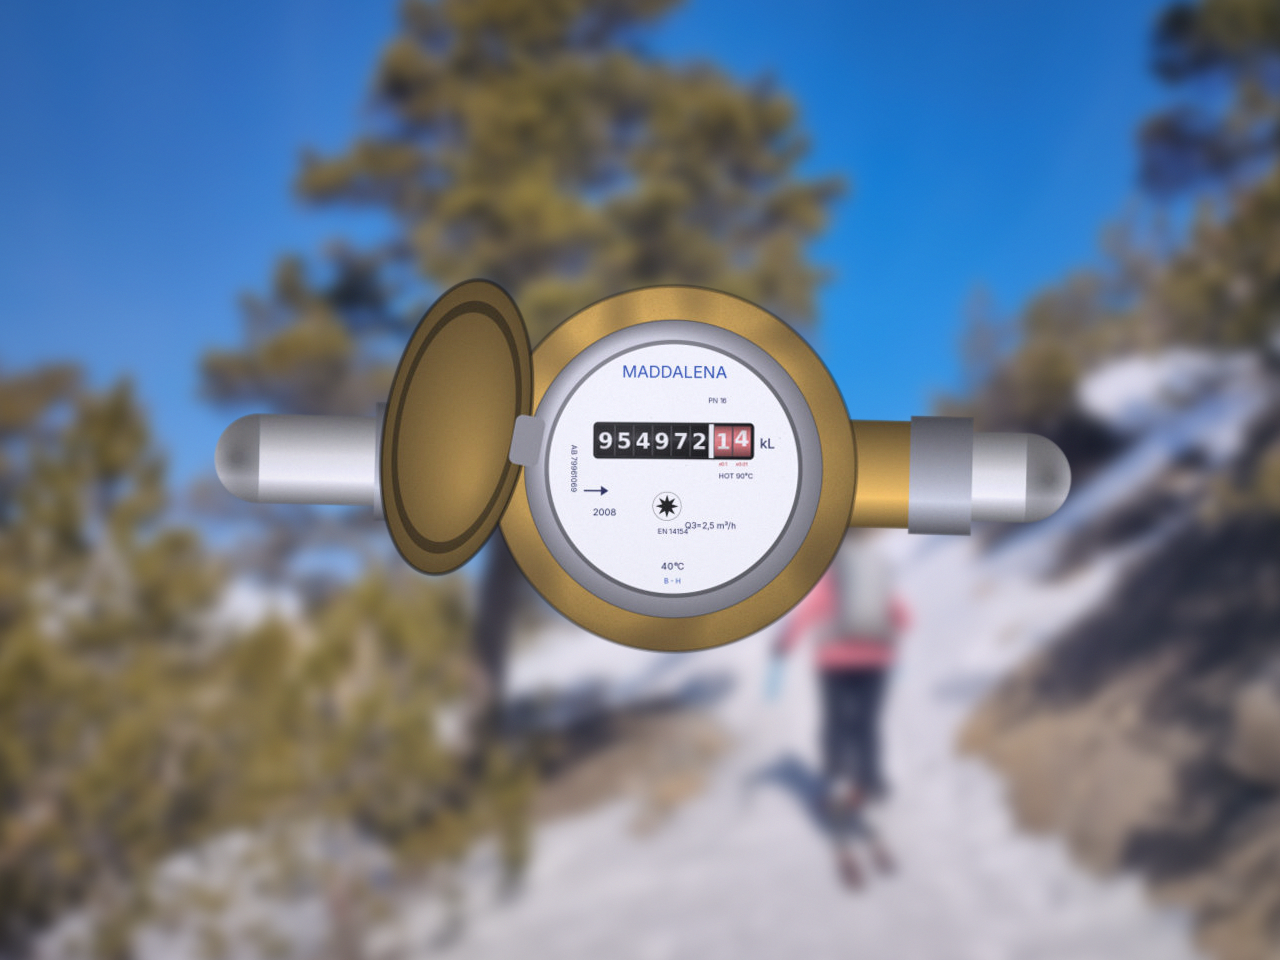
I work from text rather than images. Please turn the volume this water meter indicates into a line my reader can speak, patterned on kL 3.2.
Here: kL 954972.14
